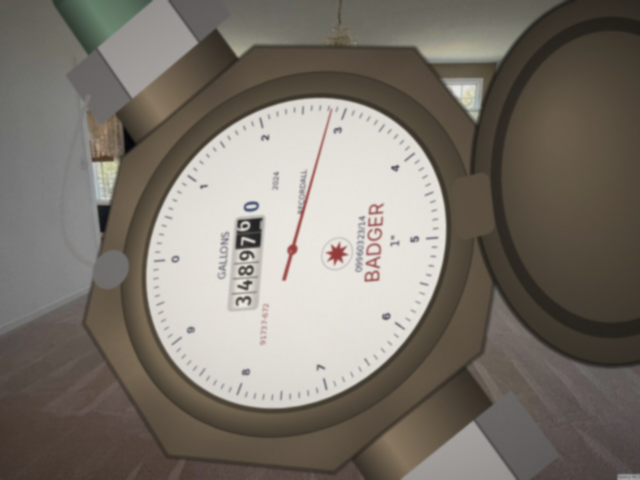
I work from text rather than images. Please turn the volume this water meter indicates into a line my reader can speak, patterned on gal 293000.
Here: gal 3489762.8
